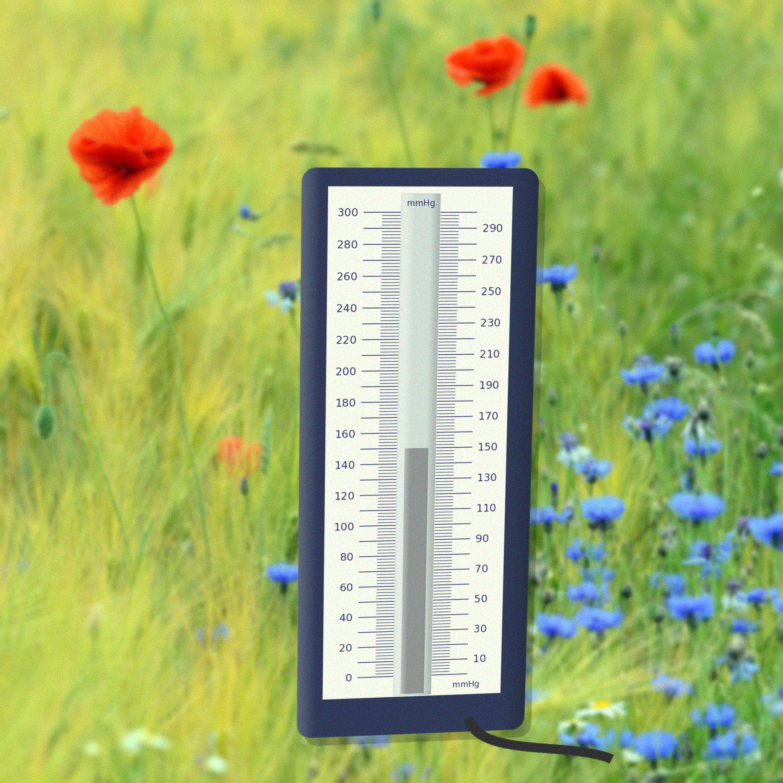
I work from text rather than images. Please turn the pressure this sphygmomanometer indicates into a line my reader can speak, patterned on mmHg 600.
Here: mmHg 150
